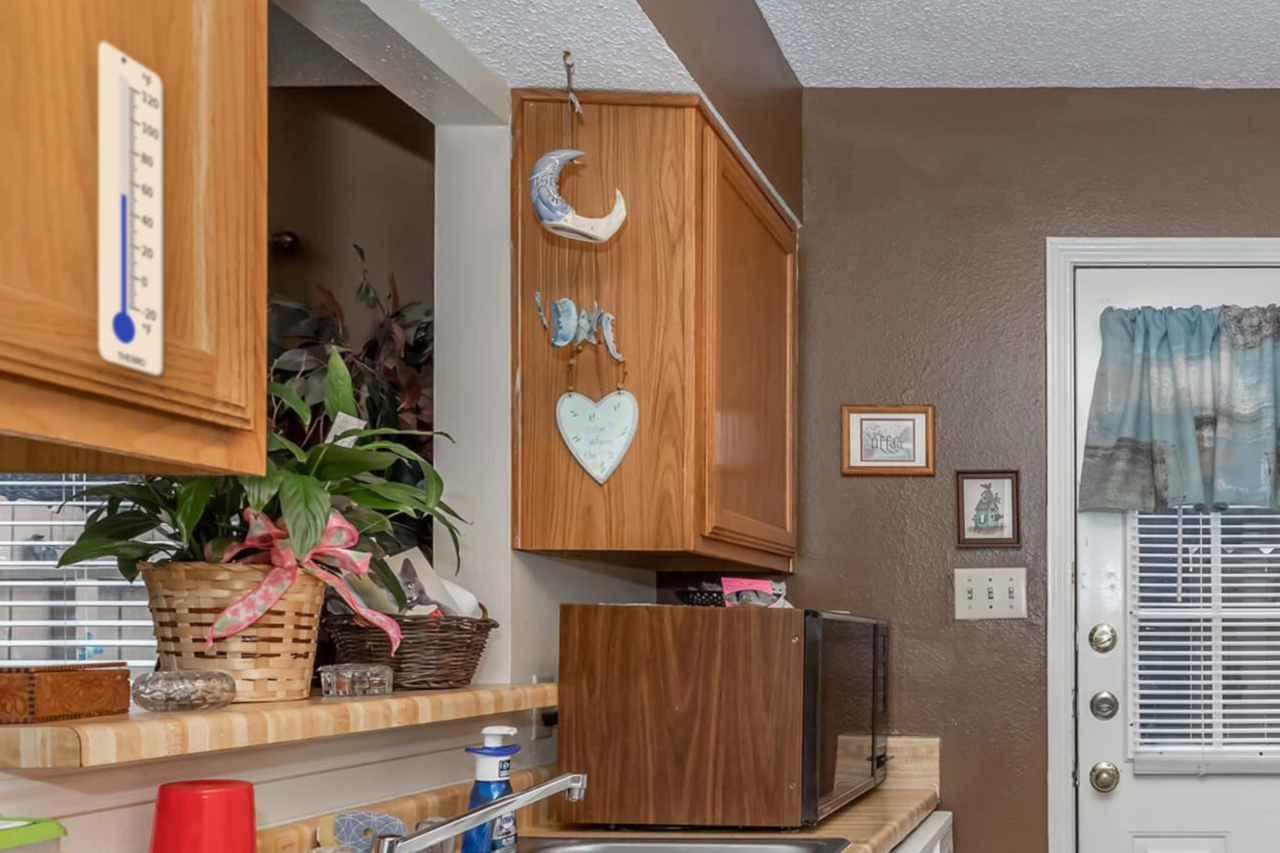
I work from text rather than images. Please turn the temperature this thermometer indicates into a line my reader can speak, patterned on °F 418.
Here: °F 50
